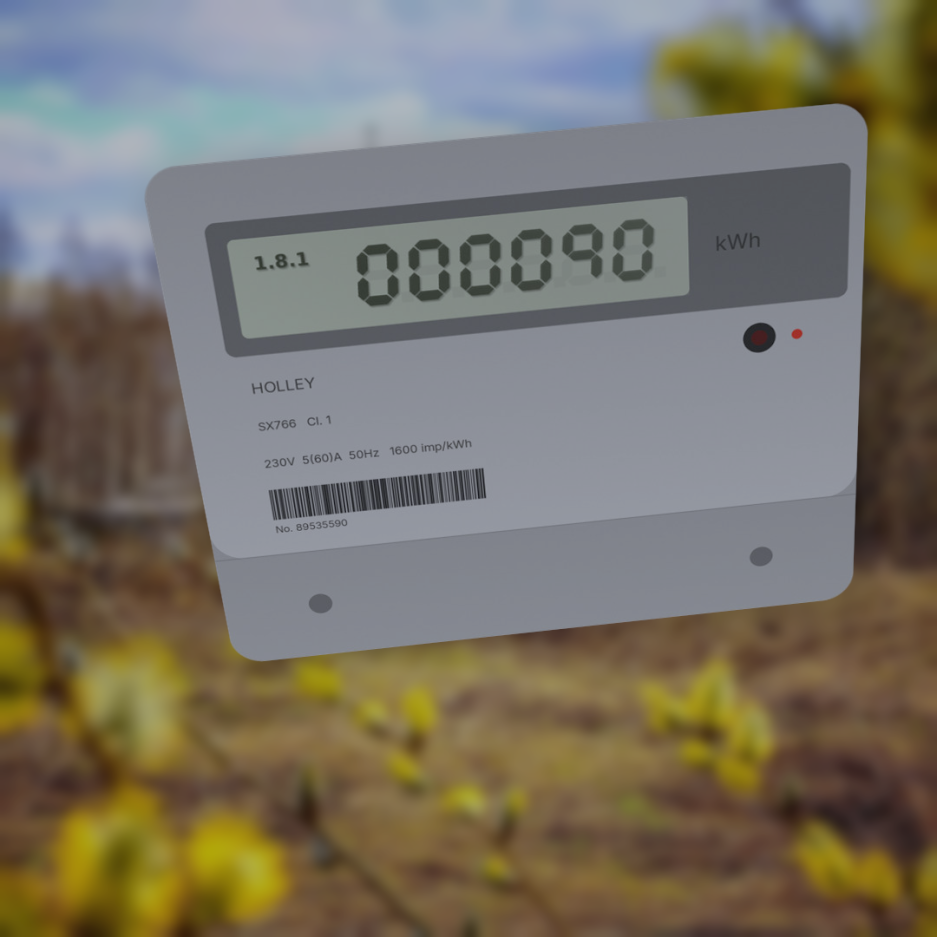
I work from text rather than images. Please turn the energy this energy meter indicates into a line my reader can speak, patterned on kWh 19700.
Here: kWh 90
